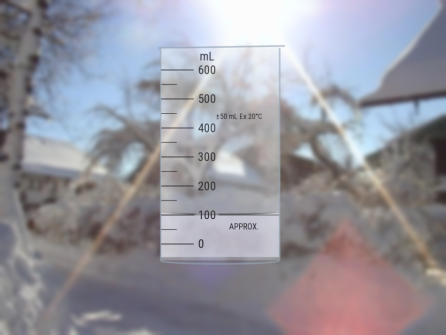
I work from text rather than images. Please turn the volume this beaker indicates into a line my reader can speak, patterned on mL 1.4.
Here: mL 100
